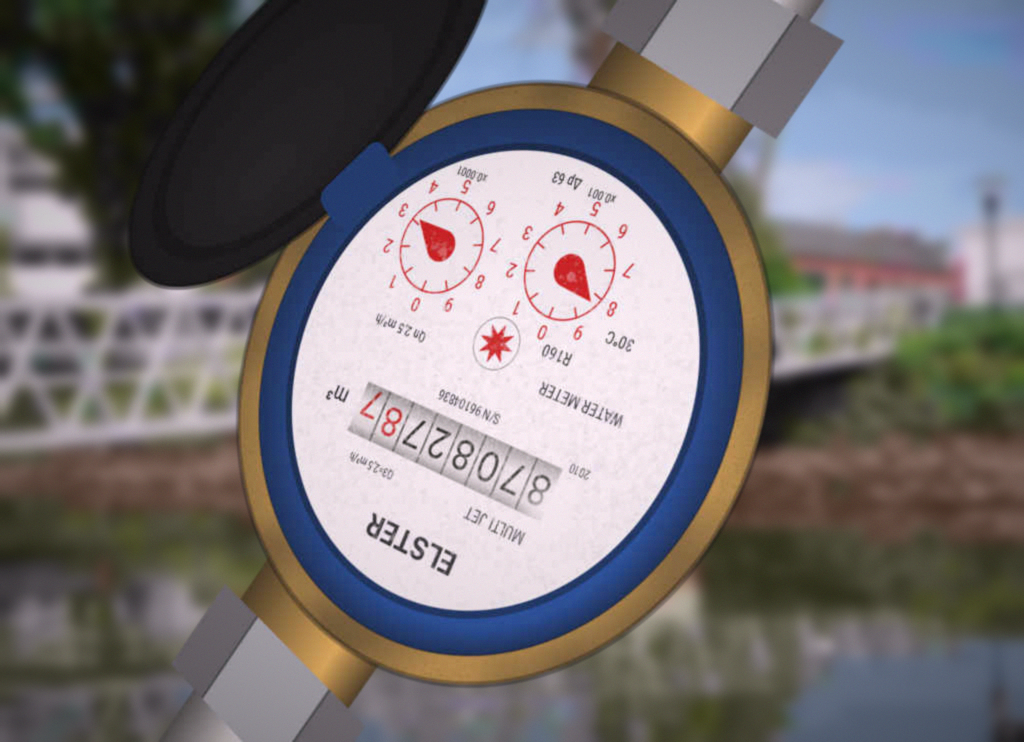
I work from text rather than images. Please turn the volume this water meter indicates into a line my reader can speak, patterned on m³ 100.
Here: m³ 870827.8683
